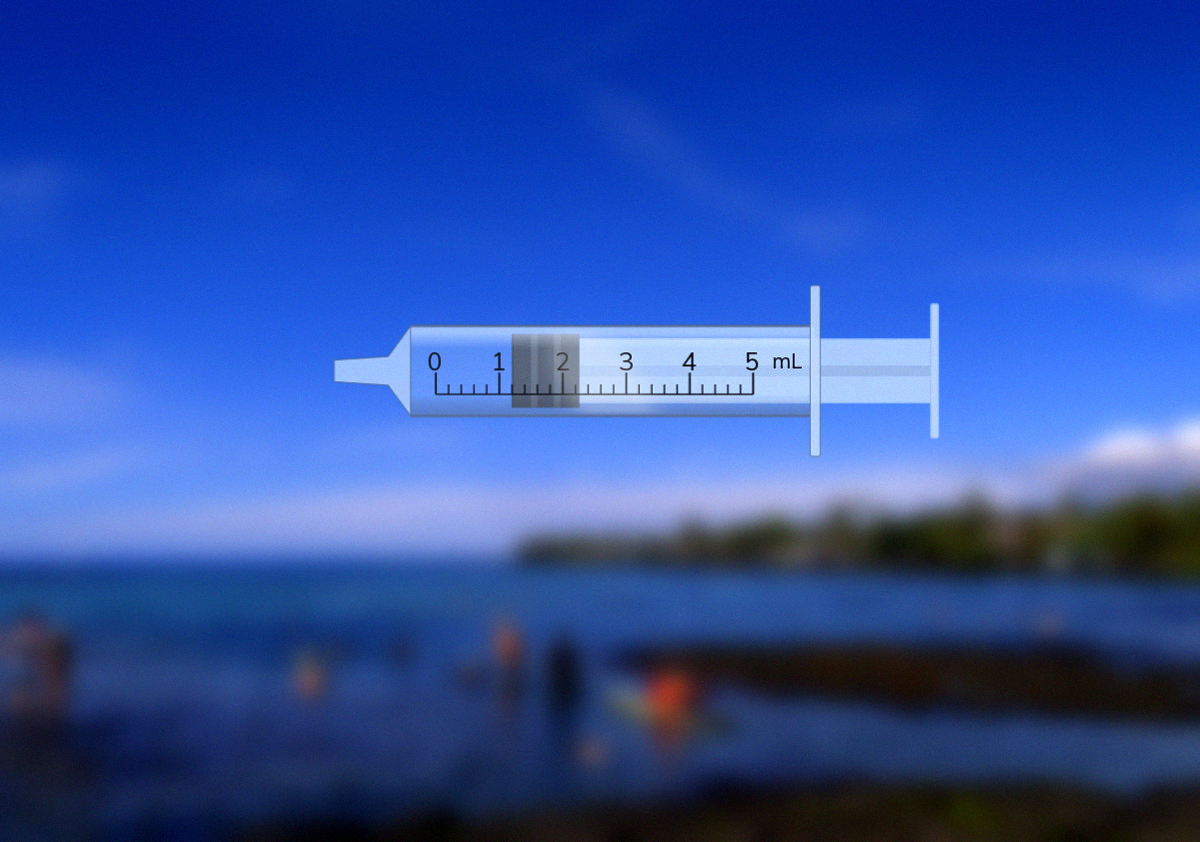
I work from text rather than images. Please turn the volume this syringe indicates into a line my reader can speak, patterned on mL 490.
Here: mL 1.2
